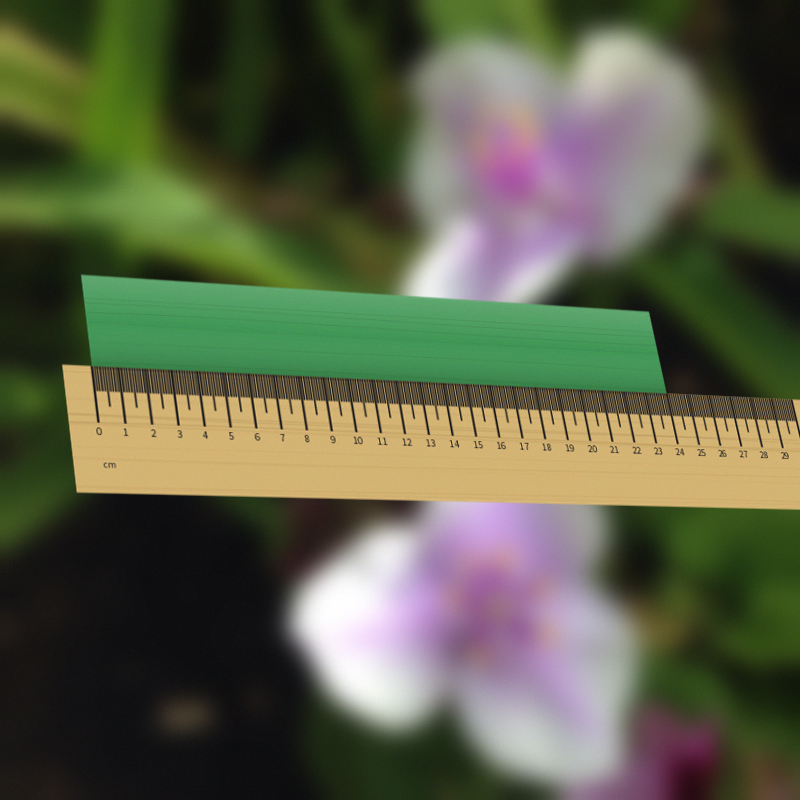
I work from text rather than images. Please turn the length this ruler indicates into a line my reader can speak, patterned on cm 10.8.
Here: cm 24
